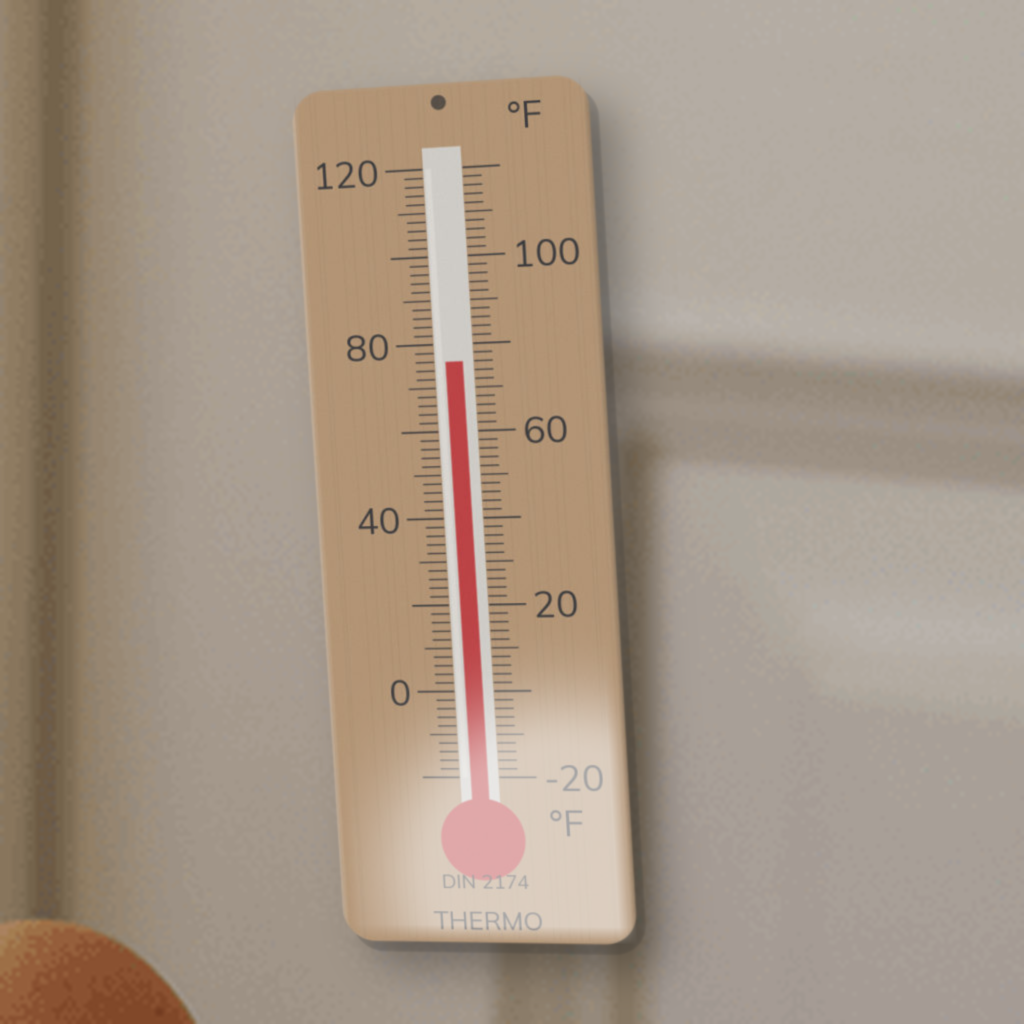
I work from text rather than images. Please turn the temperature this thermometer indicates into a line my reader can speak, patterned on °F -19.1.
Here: °F 76
